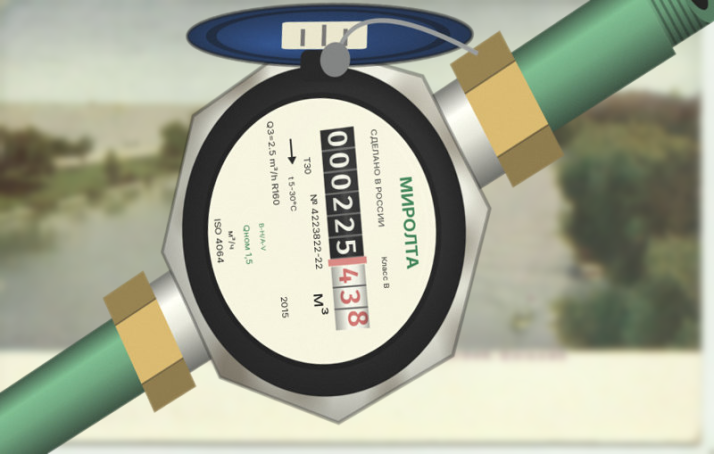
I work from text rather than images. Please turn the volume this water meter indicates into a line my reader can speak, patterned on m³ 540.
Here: m³ 225.438
